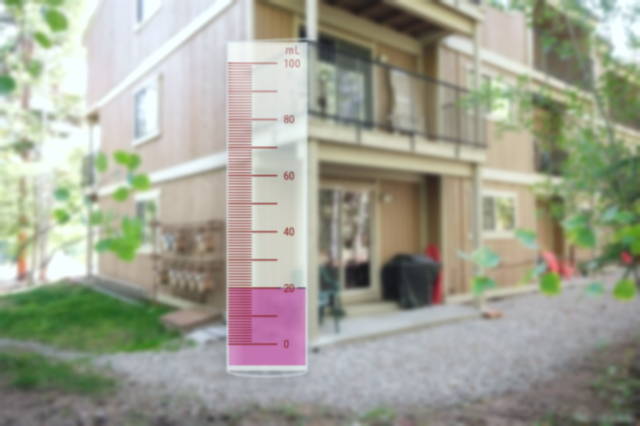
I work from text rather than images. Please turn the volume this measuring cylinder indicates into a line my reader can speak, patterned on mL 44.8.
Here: mL 20
